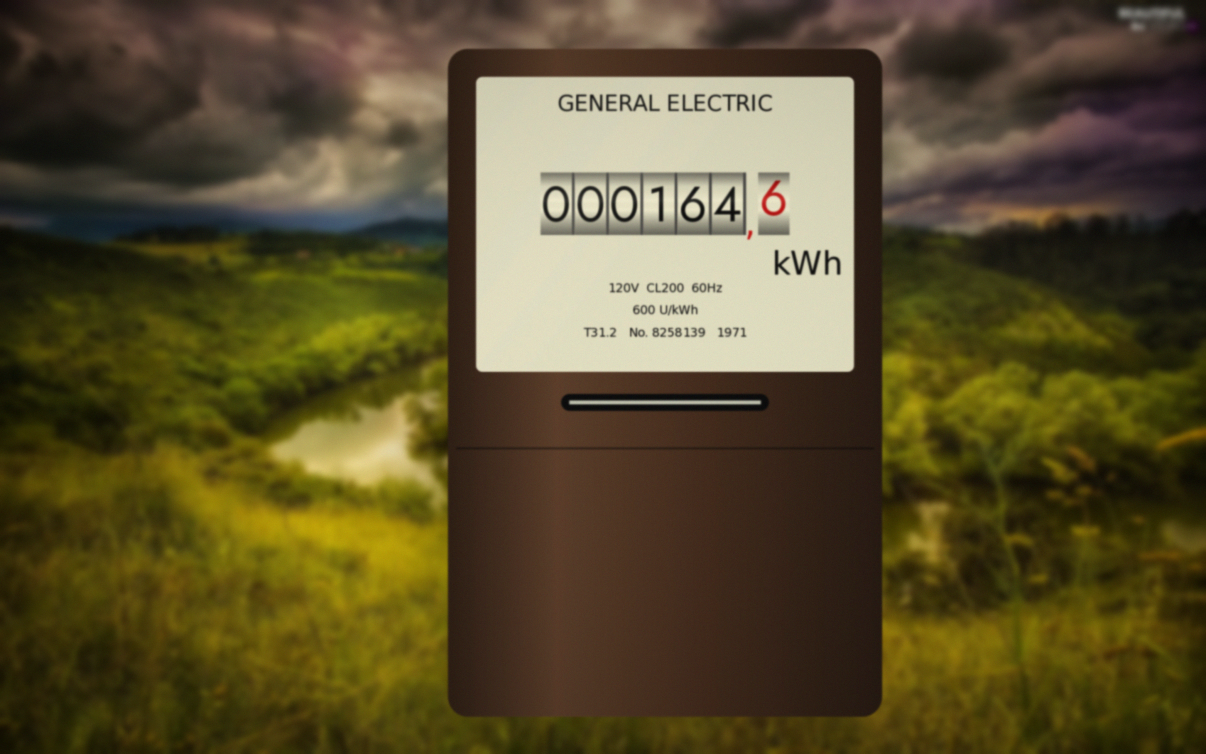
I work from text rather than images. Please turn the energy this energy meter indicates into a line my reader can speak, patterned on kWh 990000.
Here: kWh 164.6
